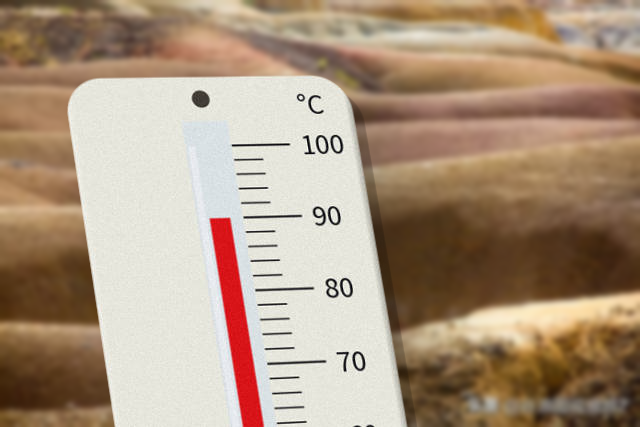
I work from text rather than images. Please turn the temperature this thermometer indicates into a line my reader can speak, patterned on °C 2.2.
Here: °C 90
